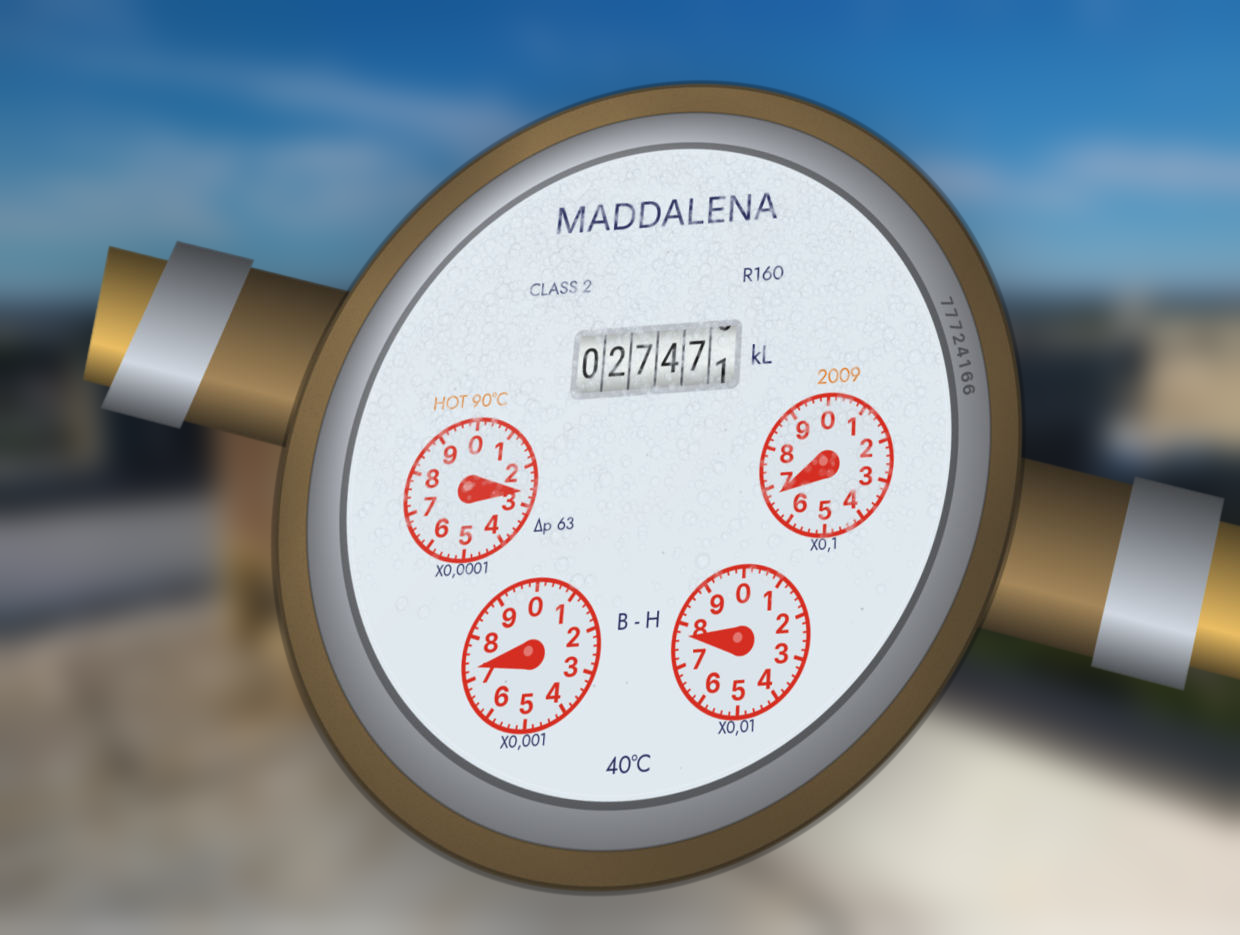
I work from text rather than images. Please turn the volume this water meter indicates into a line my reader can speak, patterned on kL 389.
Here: kL 27470.6772
